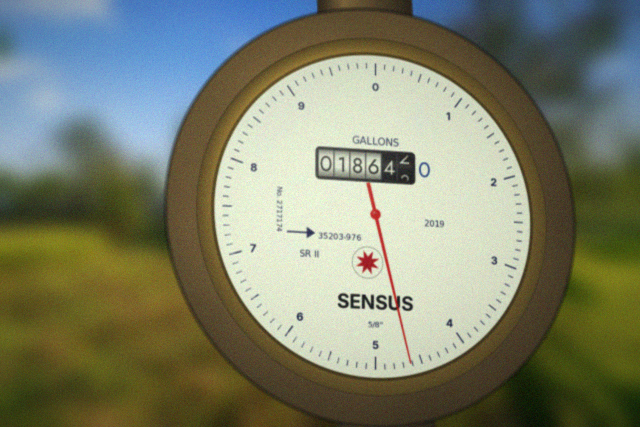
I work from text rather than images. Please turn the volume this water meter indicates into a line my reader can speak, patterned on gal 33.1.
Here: gal 186424.6
